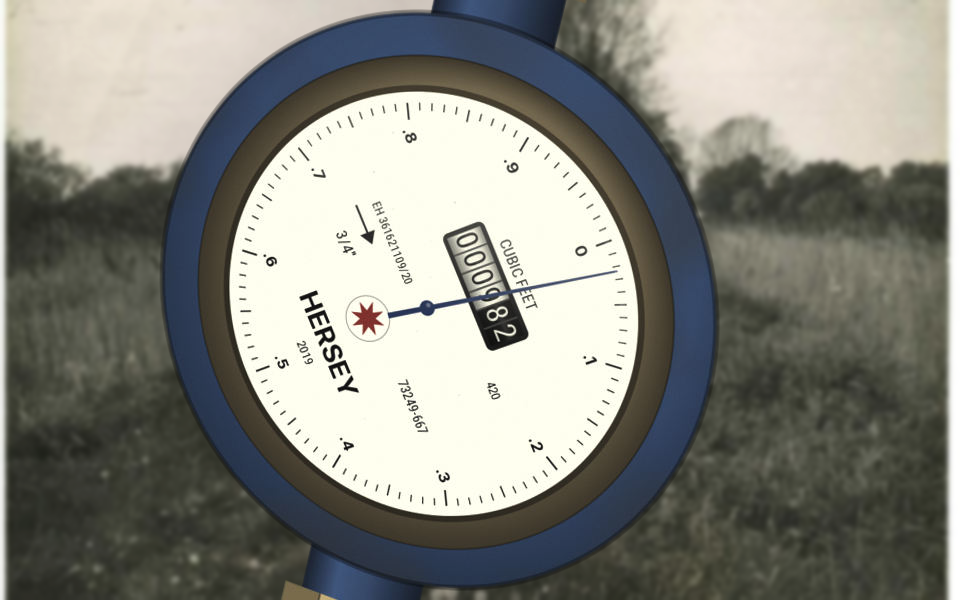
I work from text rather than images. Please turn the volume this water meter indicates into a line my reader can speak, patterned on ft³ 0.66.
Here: ft³ 982.02
